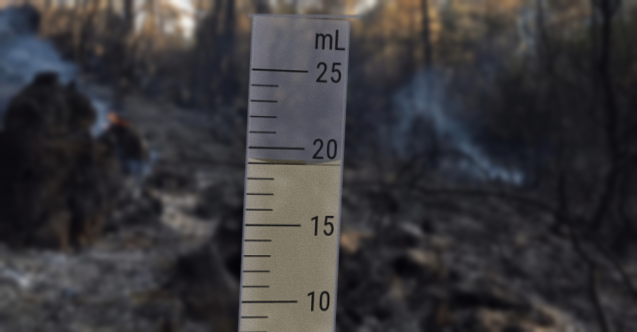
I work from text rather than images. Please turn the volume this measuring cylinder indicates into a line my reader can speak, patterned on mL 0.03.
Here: mL 19
